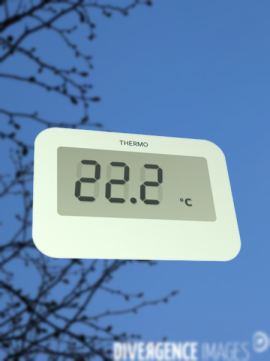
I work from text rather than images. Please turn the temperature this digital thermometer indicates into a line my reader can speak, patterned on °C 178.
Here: °C 22.2
